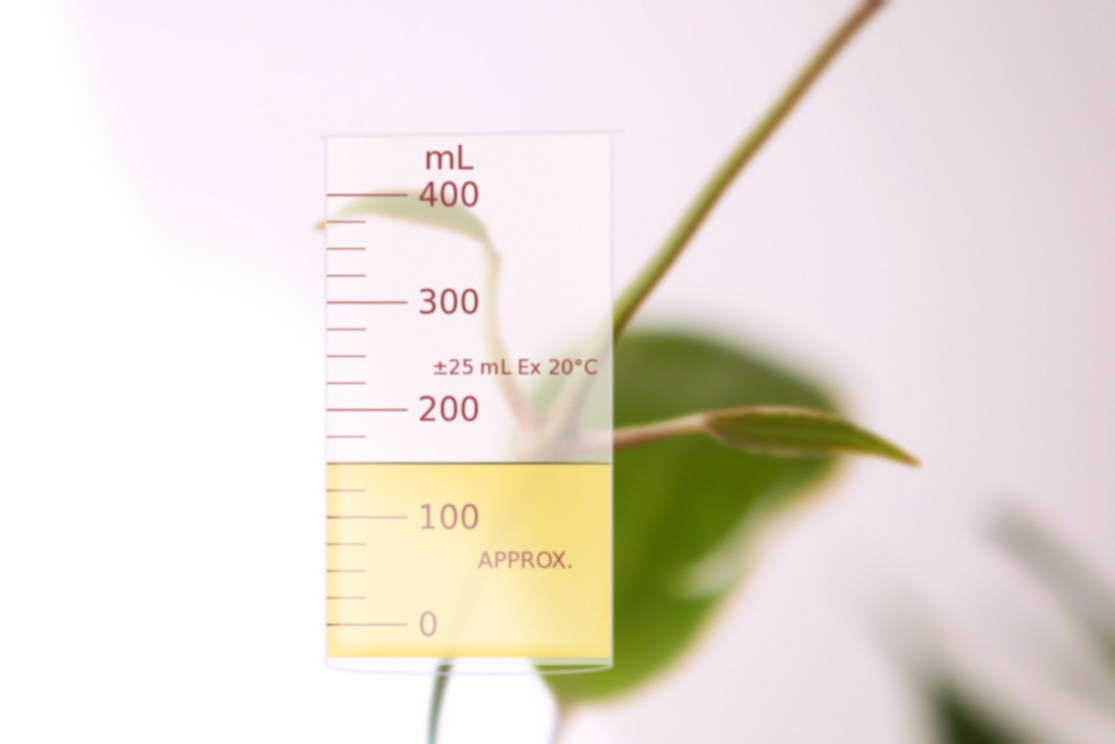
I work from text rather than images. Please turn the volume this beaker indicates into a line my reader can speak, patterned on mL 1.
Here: mL 150
